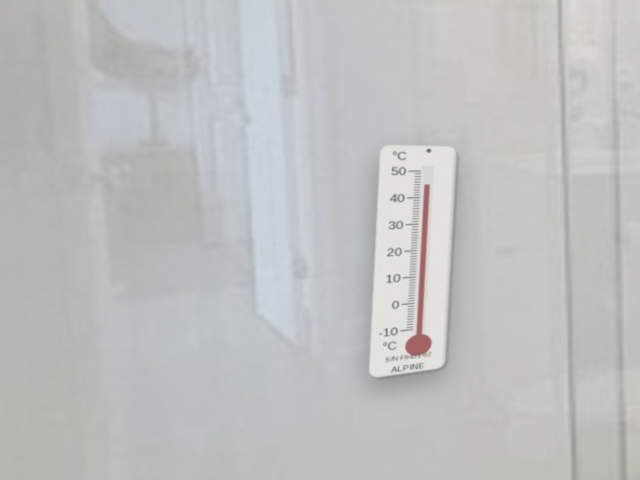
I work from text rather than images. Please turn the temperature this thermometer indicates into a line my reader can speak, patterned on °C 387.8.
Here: °C 45
